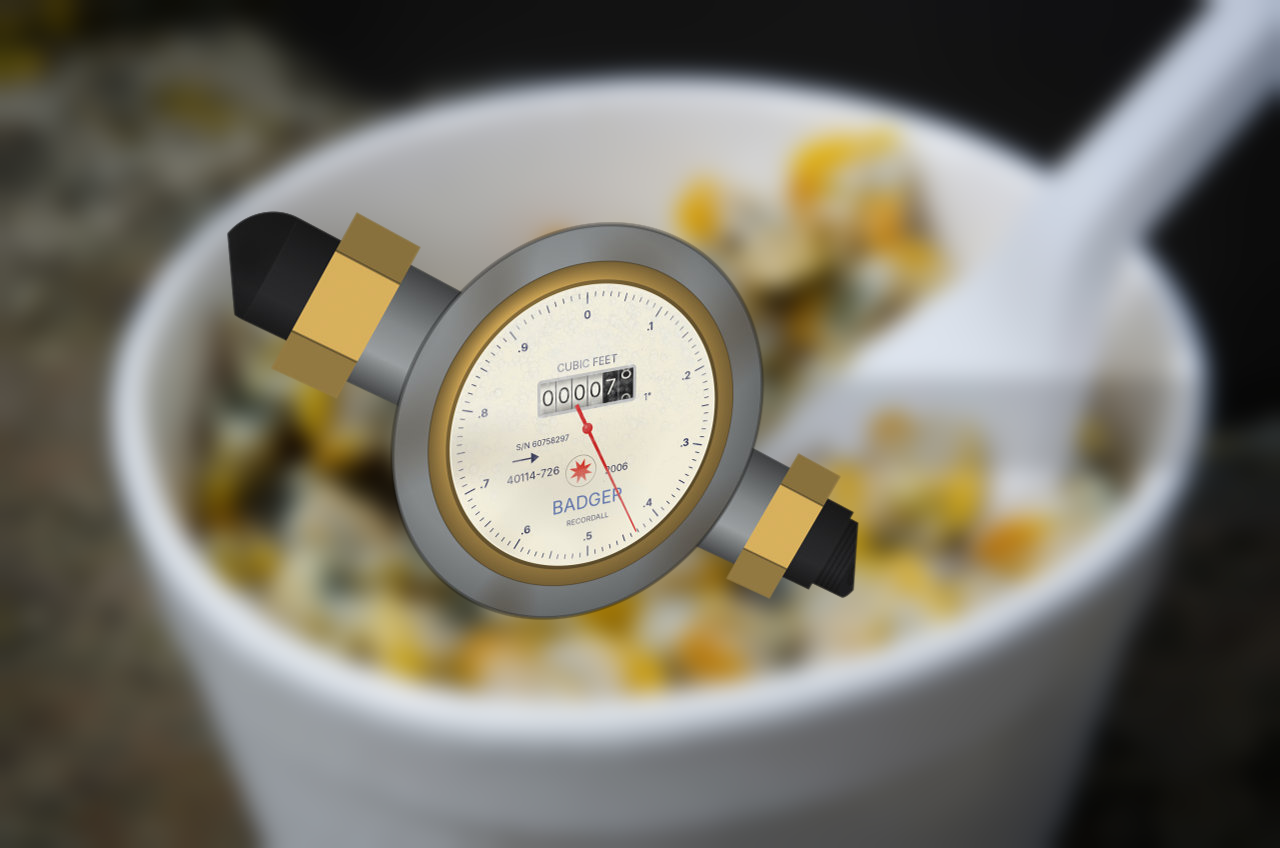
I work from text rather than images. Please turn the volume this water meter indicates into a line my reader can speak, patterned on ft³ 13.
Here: ft³ 78.43
